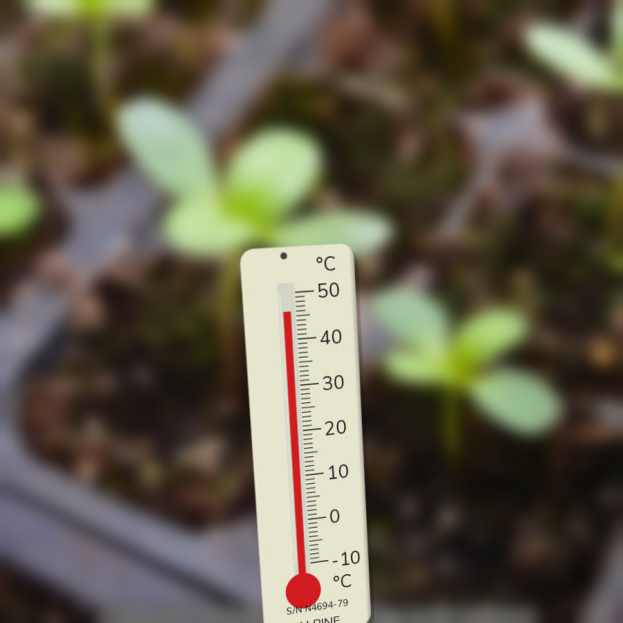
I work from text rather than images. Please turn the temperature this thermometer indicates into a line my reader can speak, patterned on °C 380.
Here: °C 46
